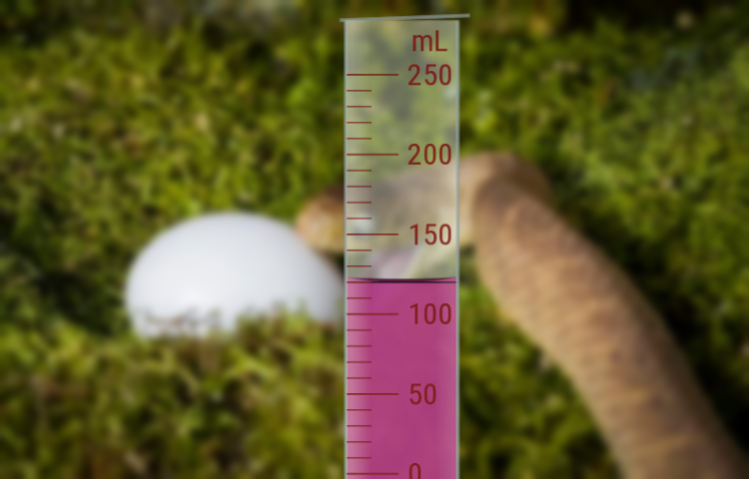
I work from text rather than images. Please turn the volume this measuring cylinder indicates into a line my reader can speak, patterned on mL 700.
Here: mL 120
